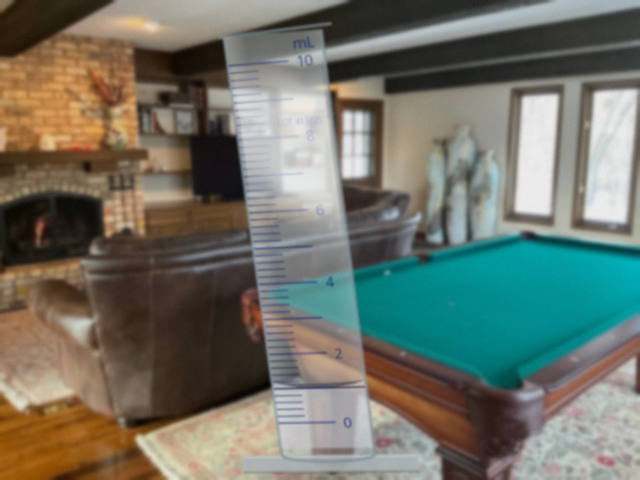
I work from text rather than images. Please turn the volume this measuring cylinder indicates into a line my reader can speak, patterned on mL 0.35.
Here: mL 1
